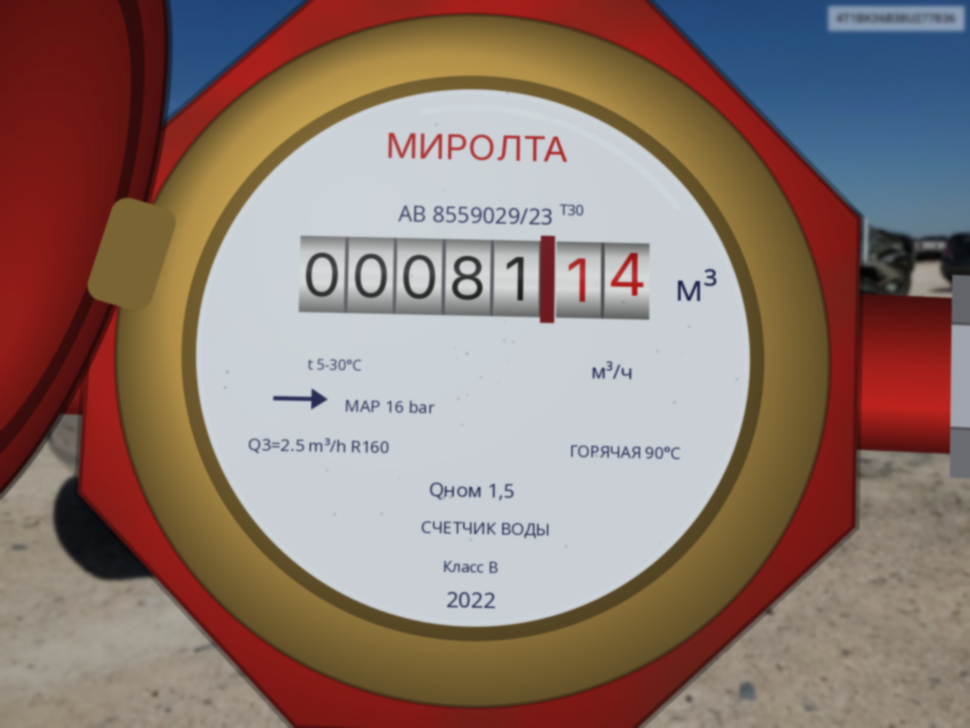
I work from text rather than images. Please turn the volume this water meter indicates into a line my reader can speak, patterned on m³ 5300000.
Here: m³ 81.14
